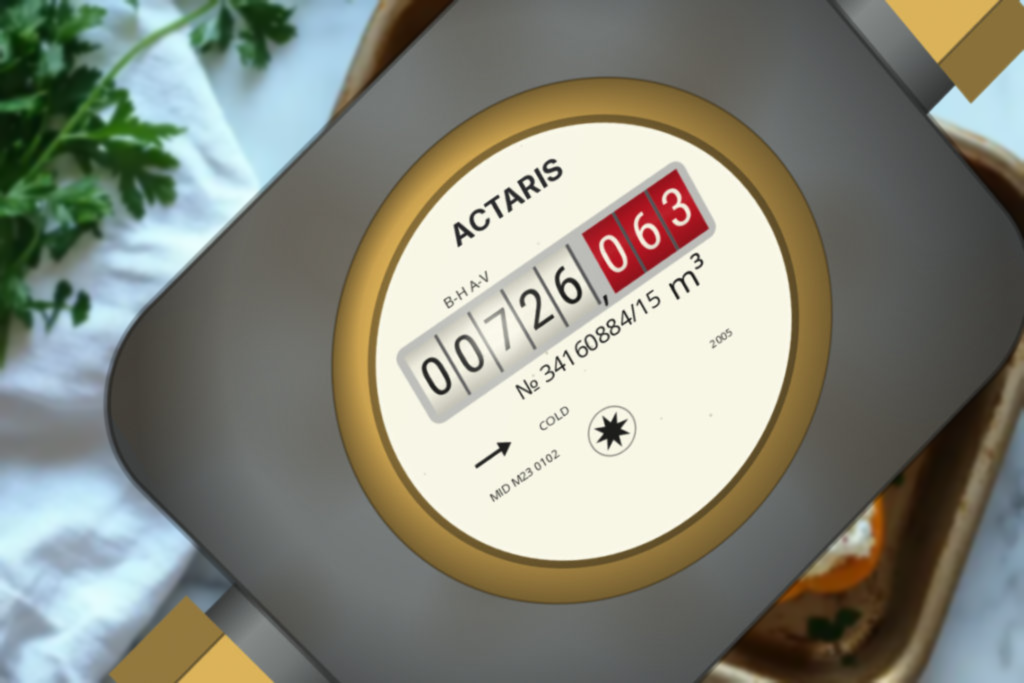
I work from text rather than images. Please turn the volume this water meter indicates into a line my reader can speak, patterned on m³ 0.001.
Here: m³ 726.063
